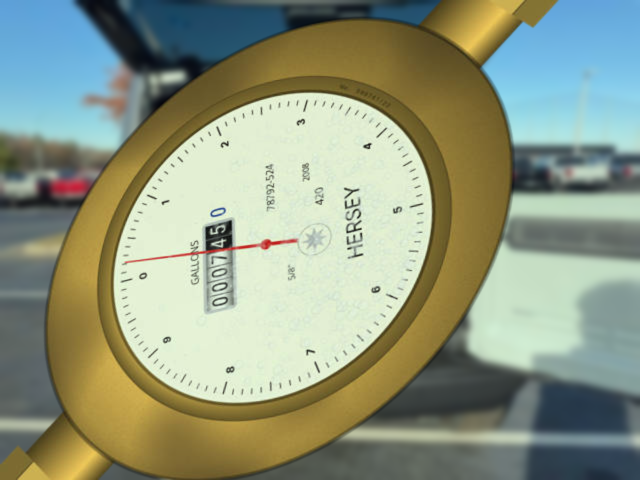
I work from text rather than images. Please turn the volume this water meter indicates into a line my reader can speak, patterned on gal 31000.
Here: gal 7450.2
